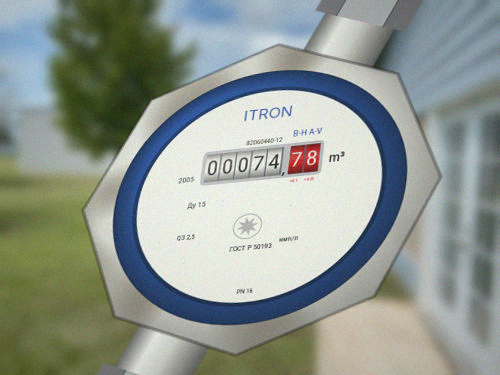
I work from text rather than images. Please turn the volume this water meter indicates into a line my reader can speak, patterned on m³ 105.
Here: m³ 74.78
